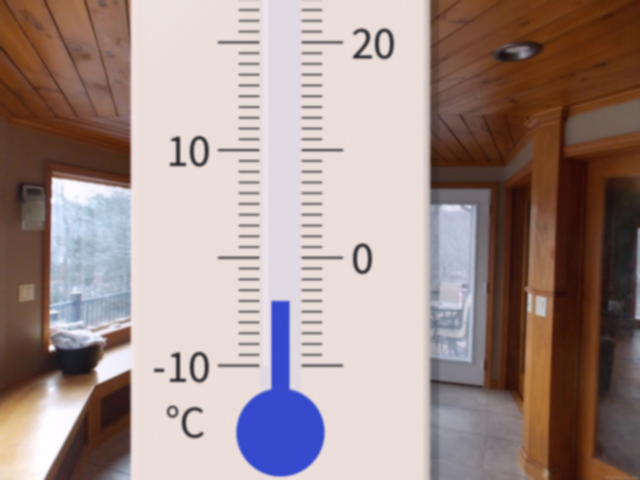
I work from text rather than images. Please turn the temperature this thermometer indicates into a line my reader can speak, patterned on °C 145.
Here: °C -4
